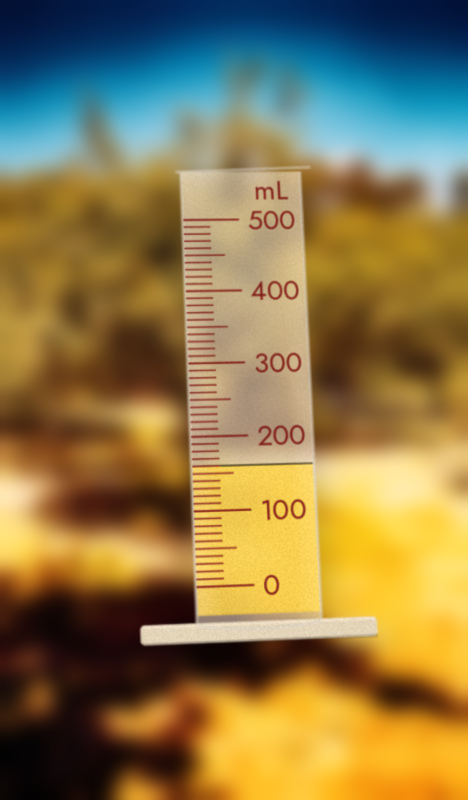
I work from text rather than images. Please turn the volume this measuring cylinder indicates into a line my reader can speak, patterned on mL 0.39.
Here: mL 160
